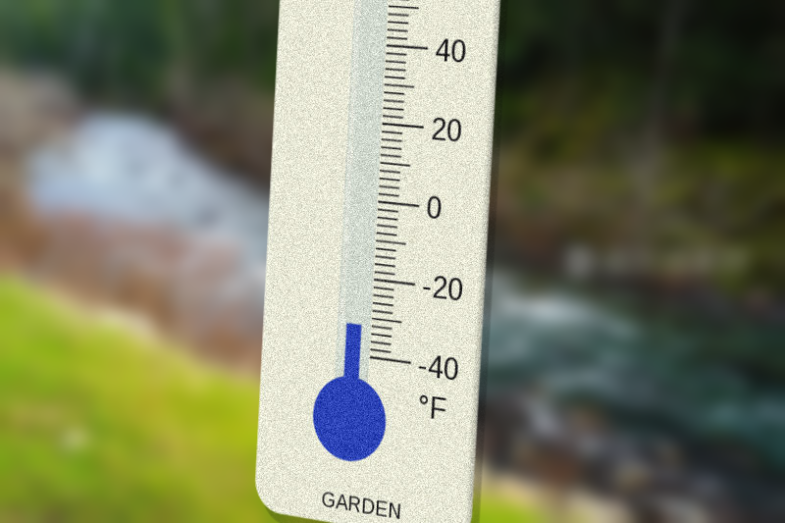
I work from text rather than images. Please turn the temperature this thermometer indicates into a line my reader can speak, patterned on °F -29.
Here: °F -32
